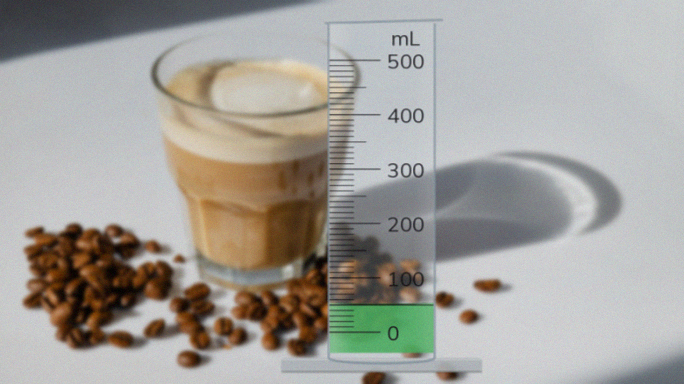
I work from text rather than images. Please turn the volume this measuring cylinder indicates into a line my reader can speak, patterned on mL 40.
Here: mL 50
